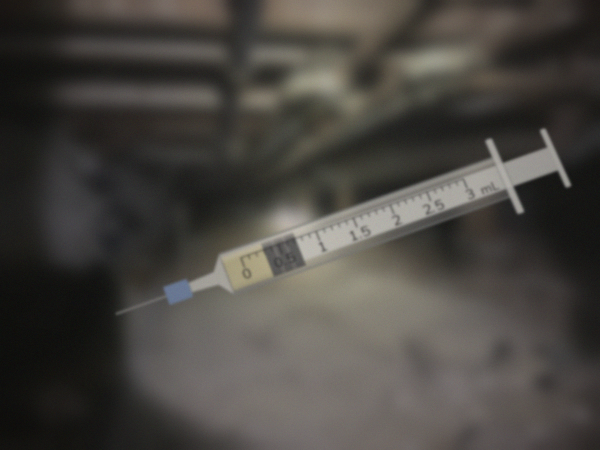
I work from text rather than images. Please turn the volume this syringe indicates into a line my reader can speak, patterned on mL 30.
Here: mL 0.3
